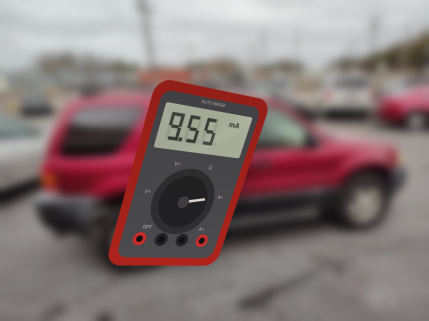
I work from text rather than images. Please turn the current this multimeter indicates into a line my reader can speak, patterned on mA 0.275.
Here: mA 9.55
